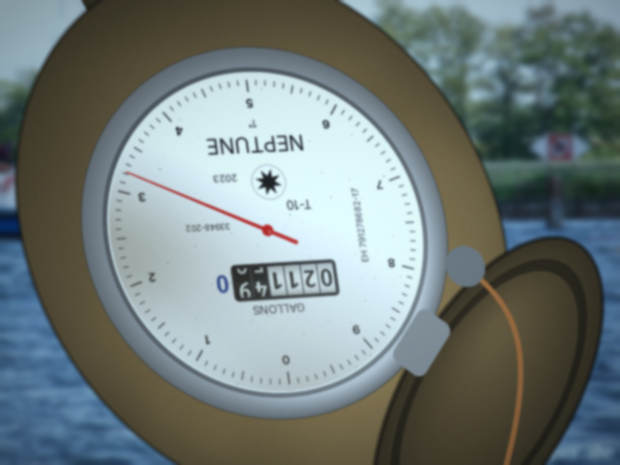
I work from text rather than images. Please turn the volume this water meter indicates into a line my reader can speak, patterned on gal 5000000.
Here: gal 211493.2
